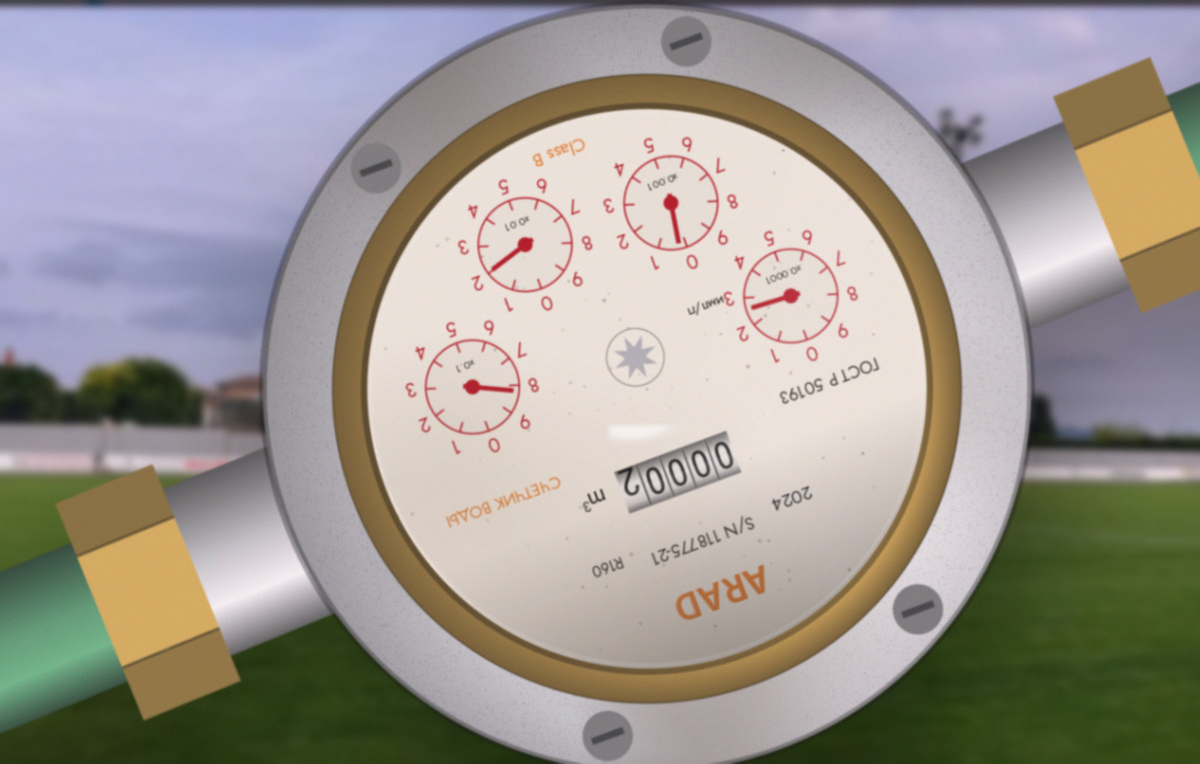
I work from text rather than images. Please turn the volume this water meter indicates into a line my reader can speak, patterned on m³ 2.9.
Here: m³ 1.8202
